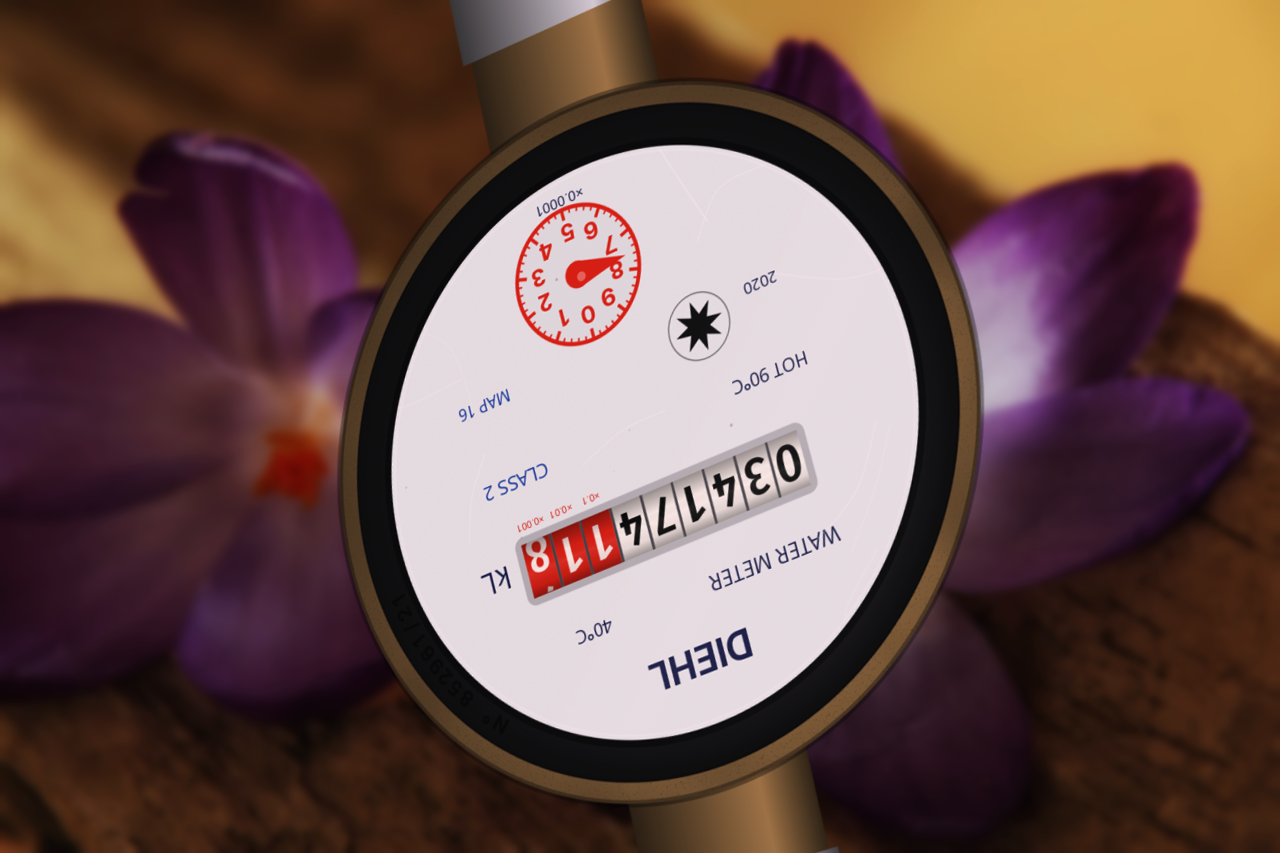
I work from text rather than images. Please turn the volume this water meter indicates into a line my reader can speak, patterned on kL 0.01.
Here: kL 34174.1177
